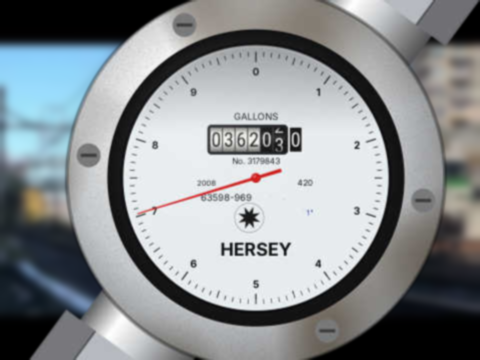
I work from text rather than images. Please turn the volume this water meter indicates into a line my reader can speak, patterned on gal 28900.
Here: gal 362027.0
